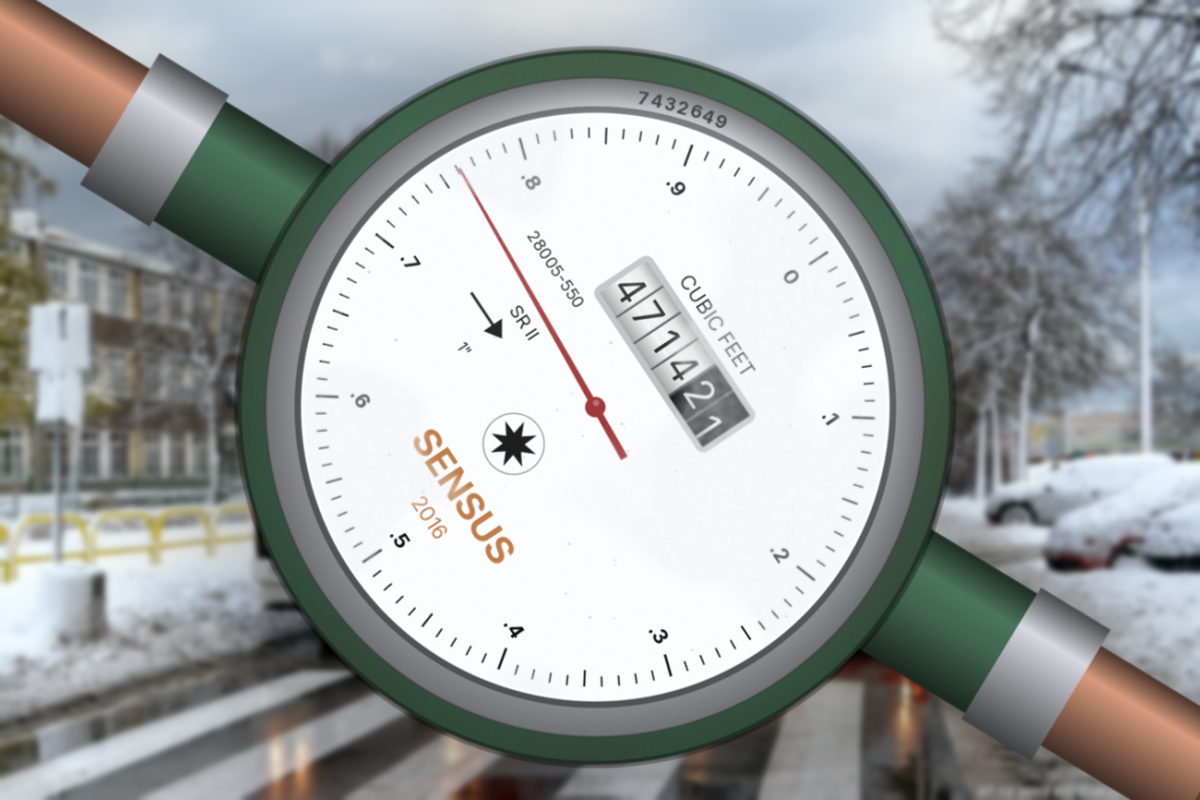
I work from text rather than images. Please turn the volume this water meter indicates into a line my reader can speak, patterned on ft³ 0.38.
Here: ft³ 471420.76
